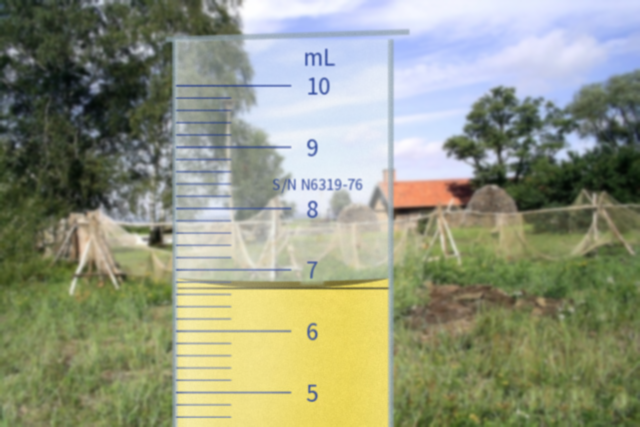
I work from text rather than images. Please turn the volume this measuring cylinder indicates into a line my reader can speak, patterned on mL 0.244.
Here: mL 6.7
